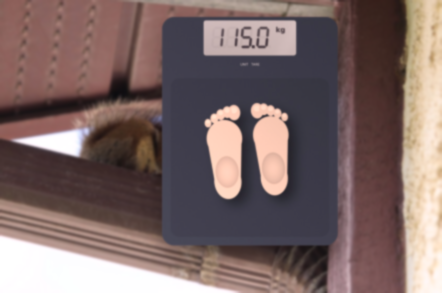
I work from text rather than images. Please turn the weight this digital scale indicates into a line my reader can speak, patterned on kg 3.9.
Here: kg 115.0
